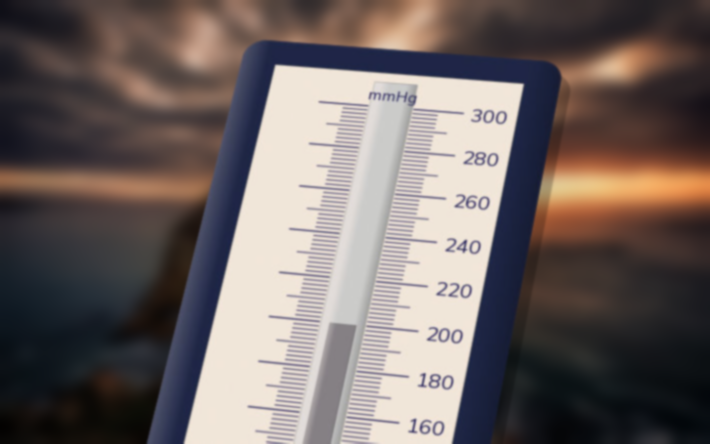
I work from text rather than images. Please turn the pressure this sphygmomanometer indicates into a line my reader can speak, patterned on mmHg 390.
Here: mmHg 200
